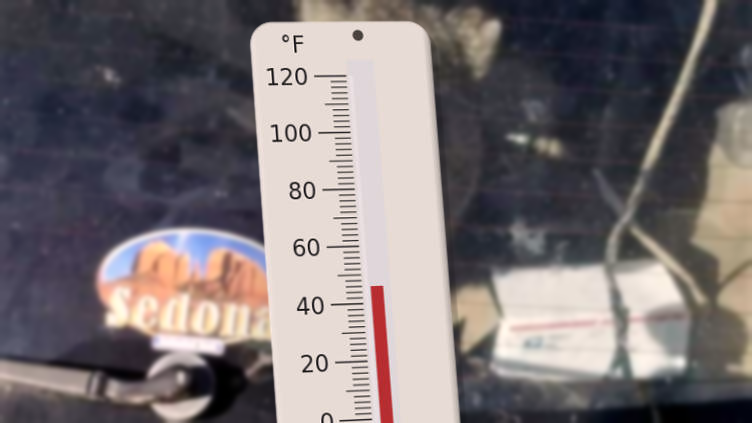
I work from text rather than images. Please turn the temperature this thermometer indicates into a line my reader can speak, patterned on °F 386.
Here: °F 46
